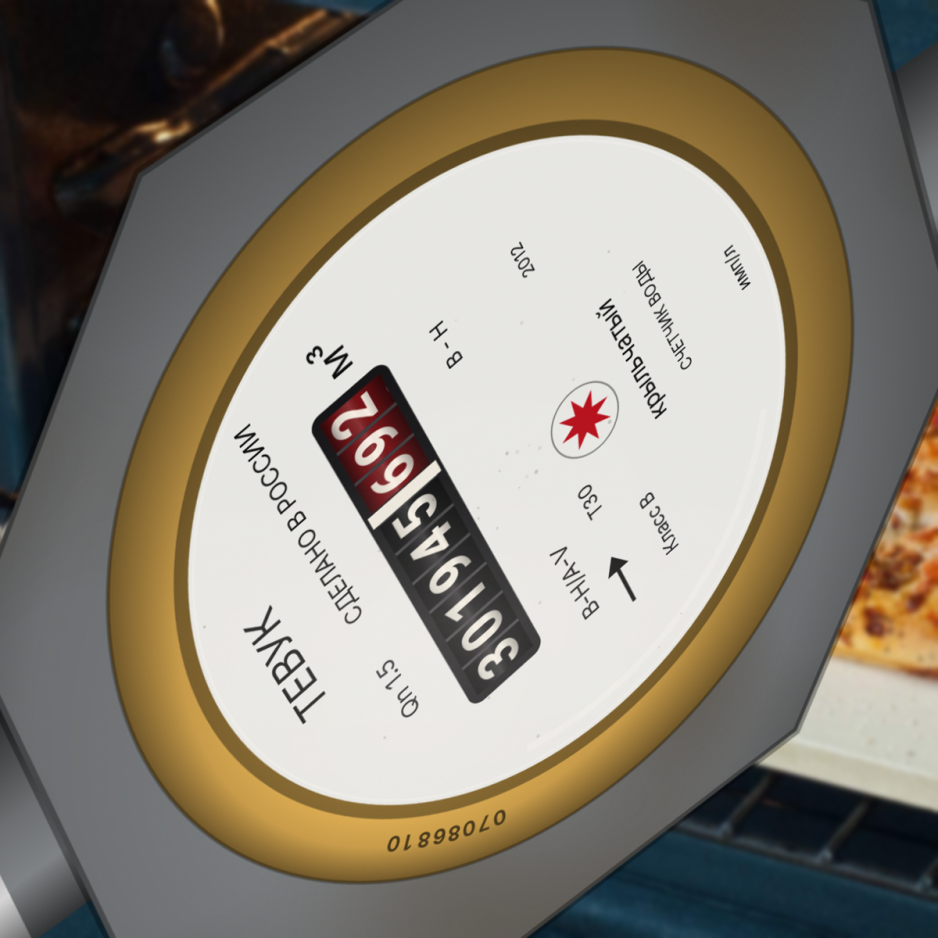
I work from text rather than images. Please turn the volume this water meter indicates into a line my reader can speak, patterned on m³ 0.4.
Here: m³ 301945.692
